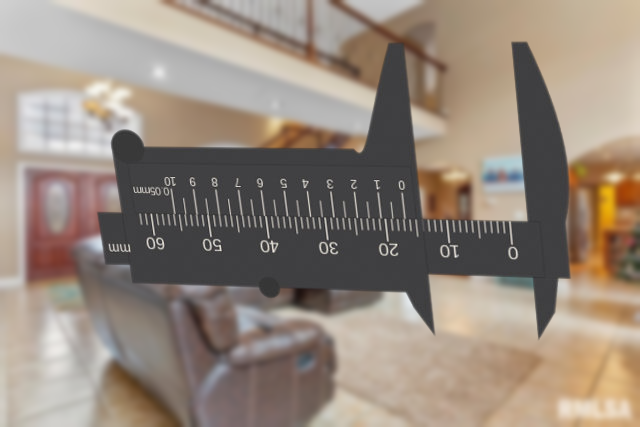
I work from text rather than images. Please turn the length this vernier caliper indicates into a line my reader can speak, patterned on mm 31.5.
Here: mm 16.8
